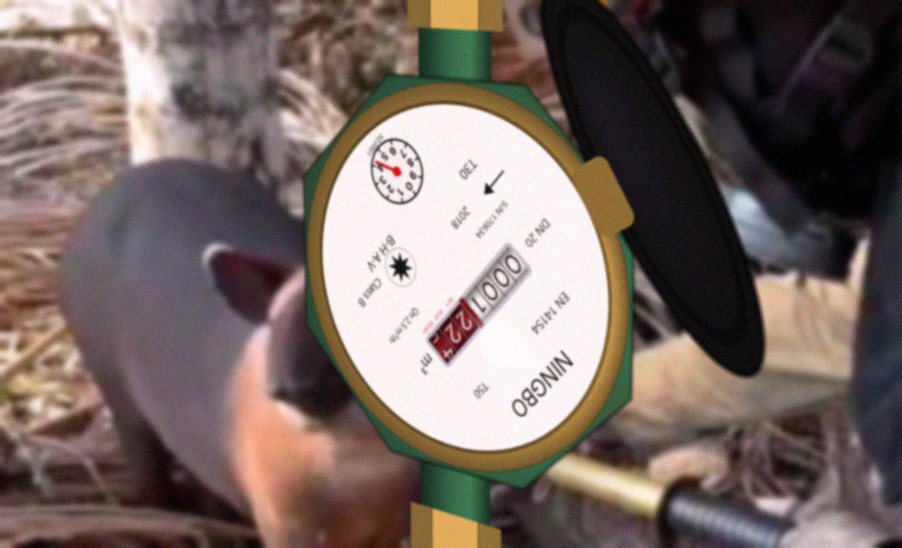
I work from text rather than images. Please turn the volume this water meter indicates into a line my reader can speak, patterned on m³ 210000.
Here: m³ 1.2244
